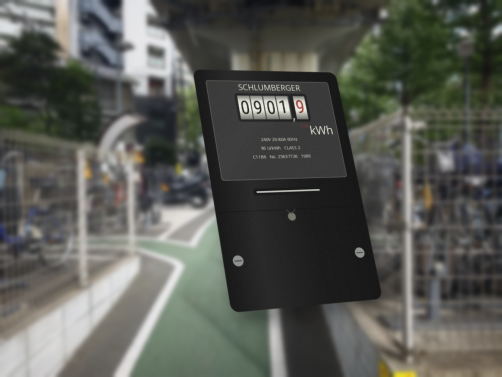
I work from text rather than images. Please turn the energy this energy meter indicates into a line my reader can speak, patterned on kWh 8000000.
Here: kWh 901.9
